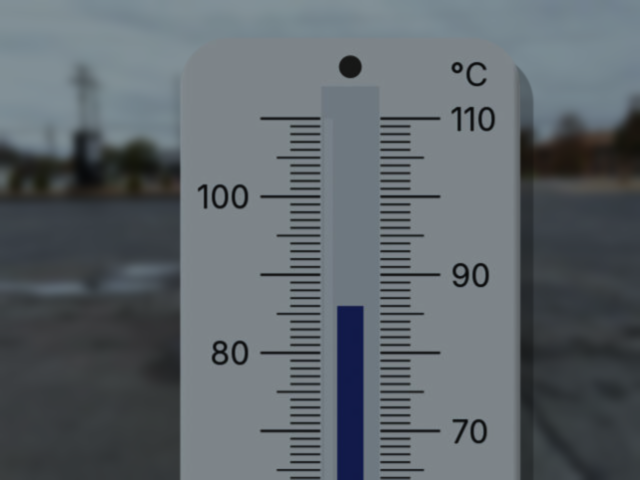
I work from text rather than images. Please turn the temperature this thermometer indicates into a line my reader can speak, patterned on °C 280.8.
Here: °C 86
